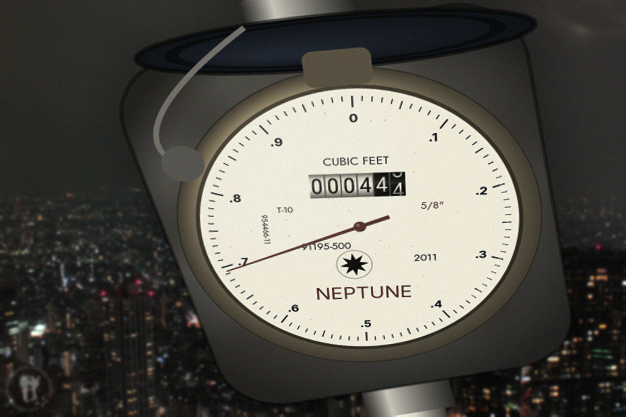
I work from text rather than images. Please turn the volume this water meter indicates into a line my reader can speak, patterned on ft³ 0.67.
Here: ft³ 443.69
